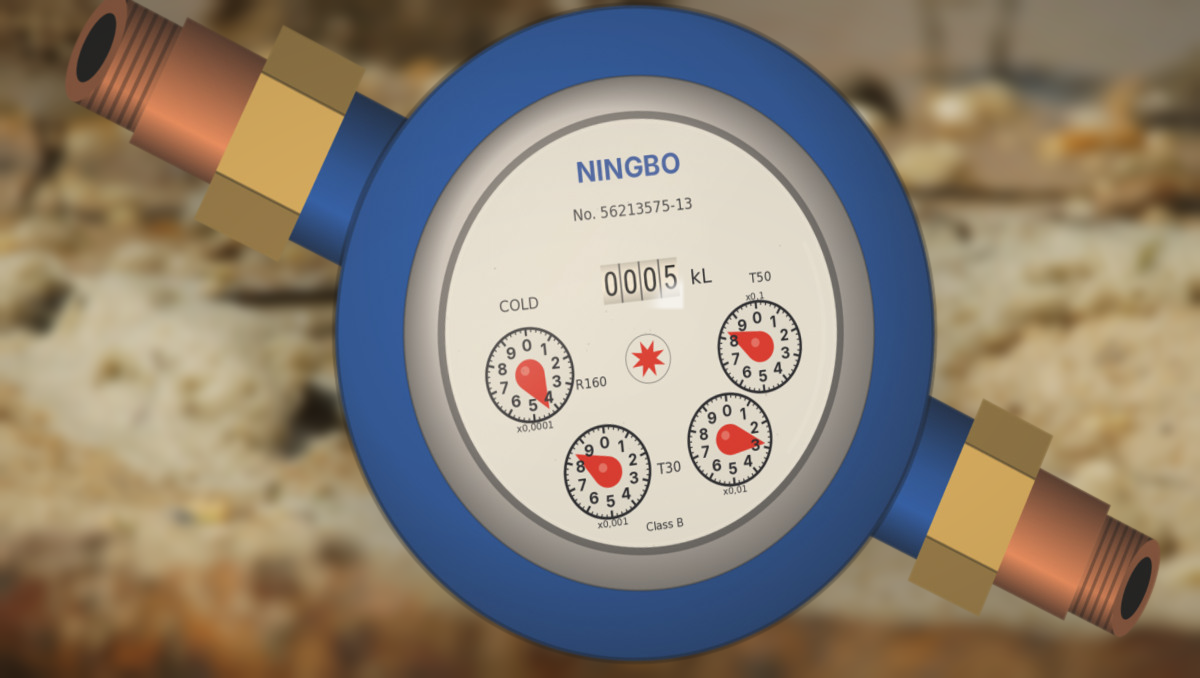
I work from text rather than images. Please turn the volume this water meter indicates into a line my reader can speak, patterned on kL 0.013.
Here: kL 5.8284
